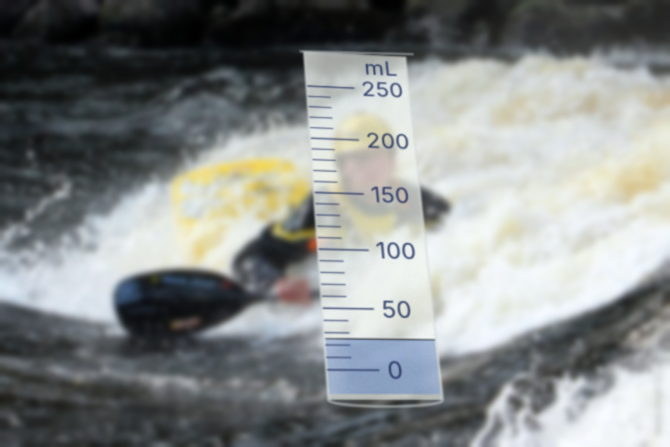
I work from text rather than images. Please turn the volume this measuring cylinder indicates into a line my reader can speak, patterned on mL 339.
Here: mL 25
